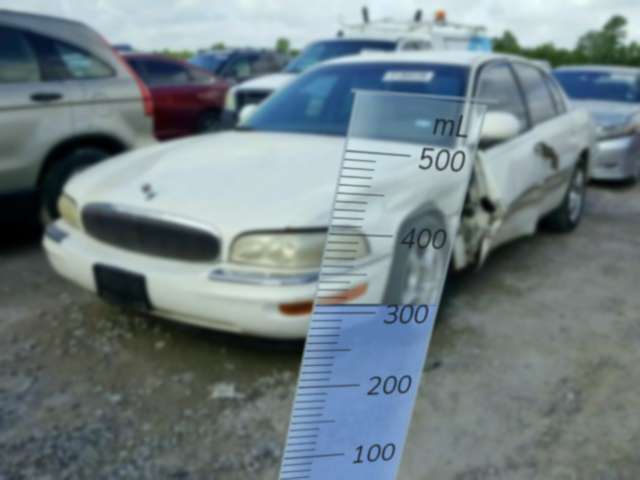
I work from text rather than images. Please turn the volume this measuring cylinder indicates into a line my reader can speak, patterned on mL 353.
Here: mL 310
